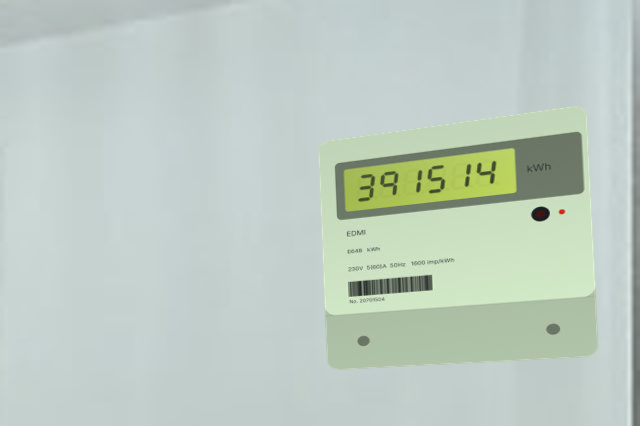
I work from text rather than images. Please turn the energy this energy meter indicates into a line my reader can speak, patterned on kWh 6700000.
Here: kWh 391514
